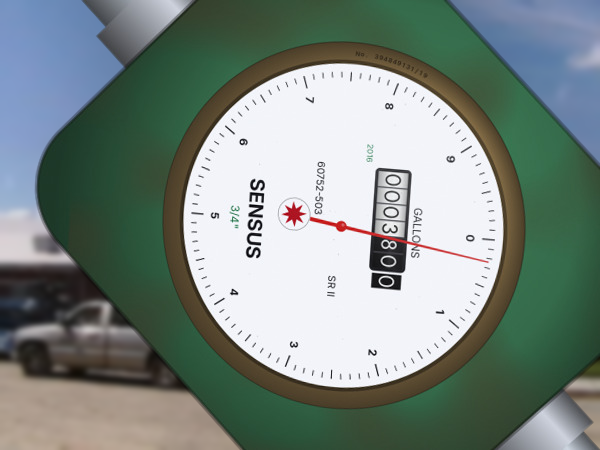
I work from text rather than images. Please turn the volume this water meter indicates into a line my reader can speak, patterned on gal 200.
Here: gal 3800.2
